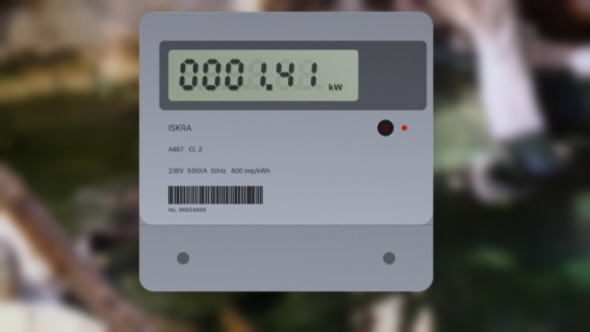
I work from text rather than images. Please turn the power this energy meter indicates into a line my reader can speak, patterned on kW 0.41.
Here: kW 1.41
